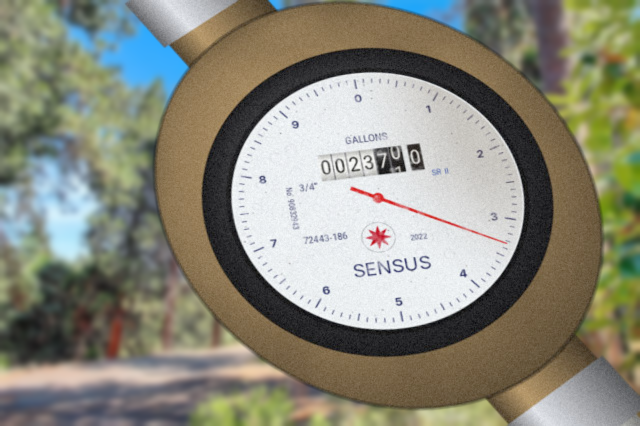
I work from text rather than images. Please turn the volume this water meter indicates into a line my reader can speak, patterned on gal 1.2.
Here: gal 23703.3
